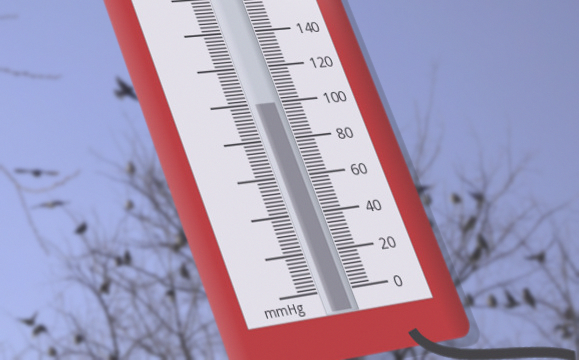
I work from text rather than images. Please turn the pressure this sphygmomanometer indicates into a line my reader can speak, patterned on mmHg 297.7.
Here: mmHg 100
